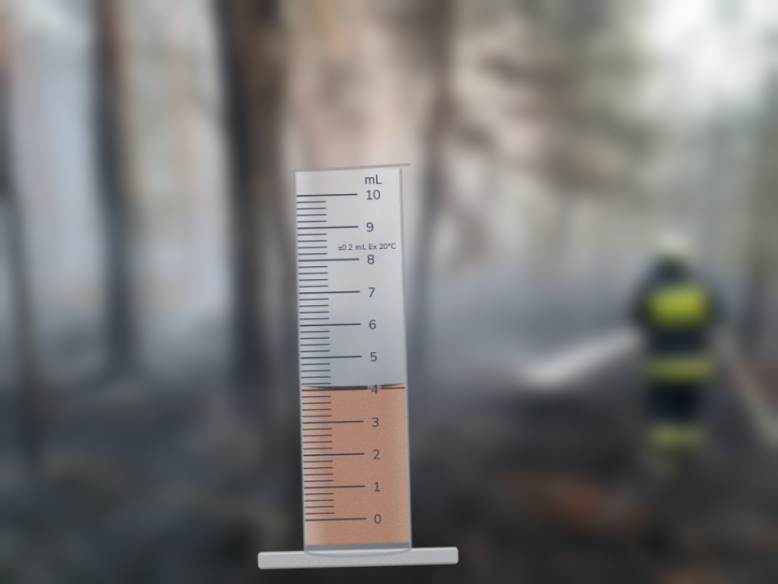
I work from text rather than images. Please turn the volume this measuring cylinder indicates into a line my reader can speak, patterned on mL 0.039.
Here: mL 4
